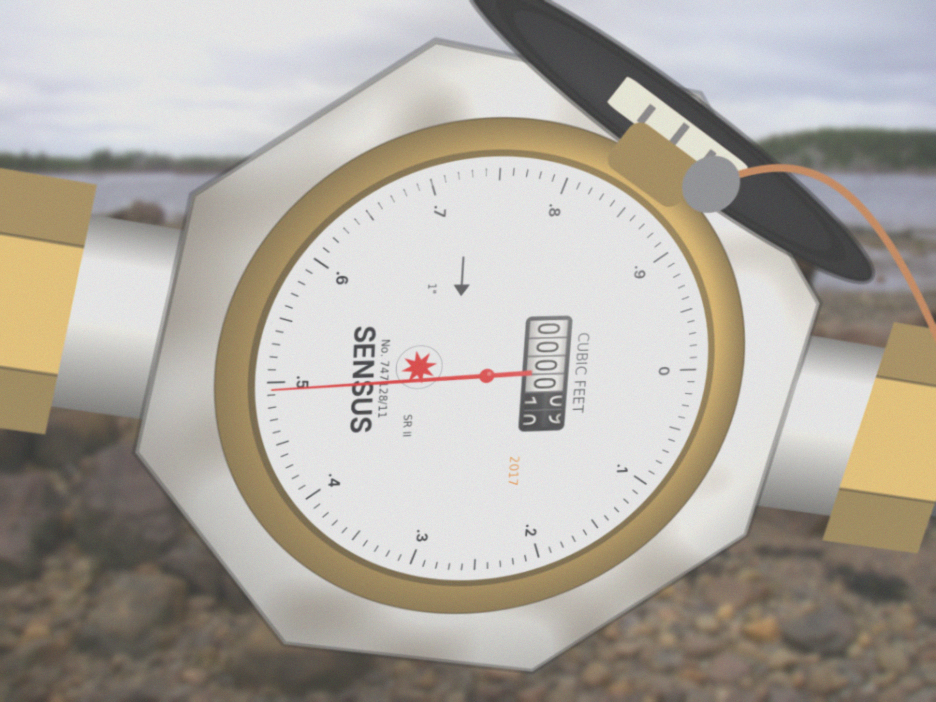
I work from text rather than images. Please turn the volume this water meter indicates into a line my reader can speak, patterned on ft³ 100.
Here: ft³ 9.49
